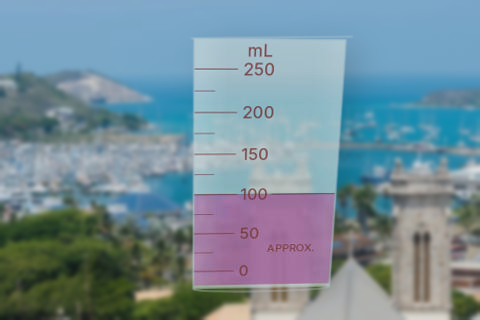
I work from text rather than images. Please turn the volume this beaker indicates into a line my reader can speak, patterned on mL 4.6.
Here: mL 100
